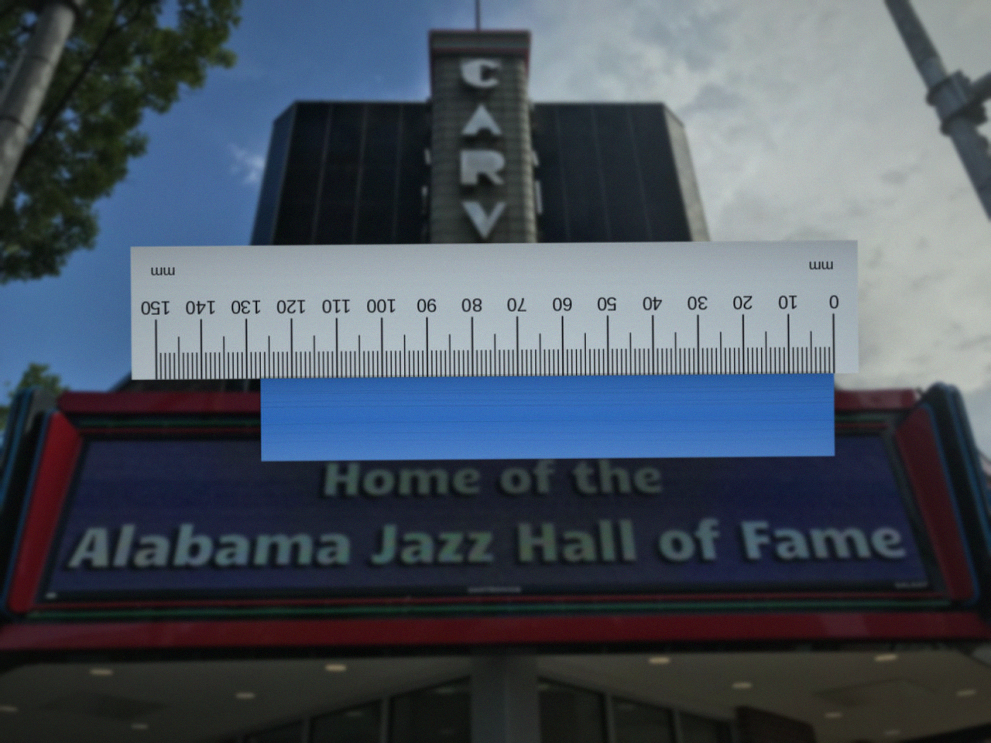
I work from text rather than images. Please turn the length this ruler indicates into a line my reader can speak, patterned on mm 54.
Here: mm 127
